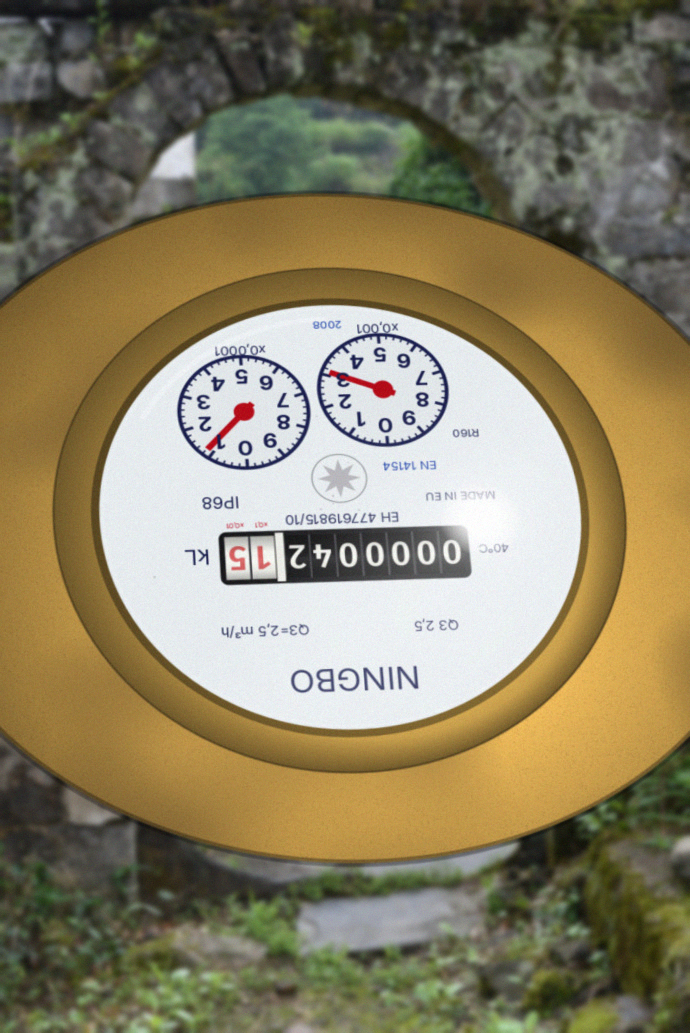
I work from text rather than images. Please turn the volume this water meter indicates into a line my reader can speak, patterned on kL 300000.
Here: kL 42.1531
